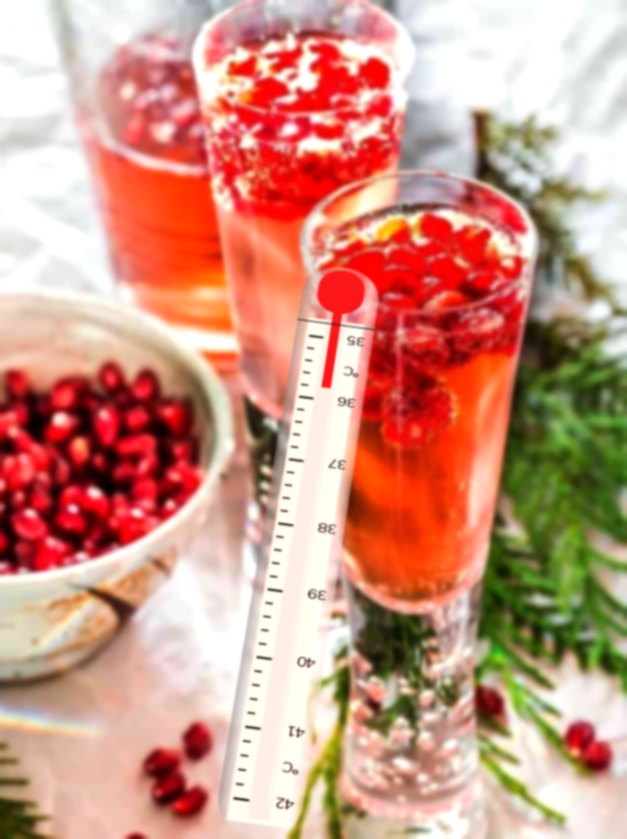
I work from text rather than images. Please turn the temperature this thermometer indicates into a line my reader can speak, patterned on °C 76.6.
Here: °C 35.8
